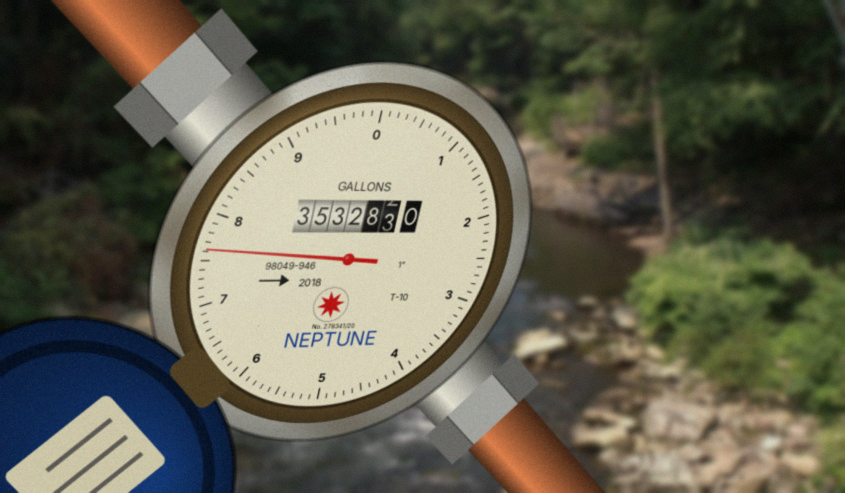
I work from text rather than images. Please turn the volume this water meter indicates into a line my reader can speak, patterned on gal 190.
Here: gal 3532827.6
